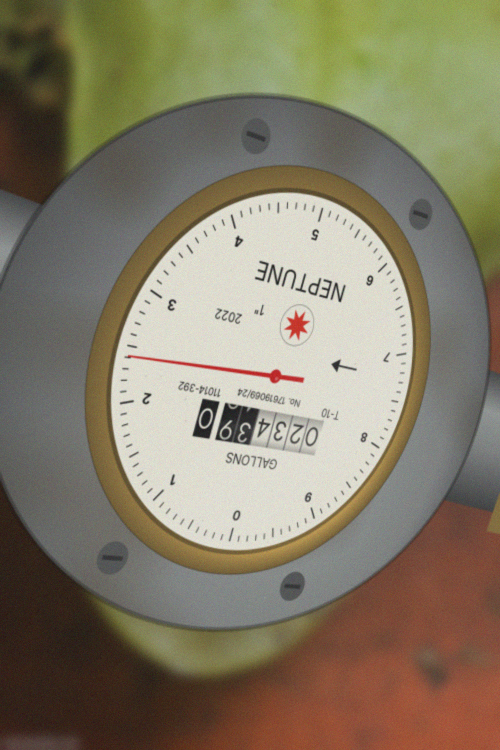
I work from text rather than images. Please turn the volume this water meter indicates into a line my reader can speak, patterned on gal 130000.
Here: gal 234392.4
